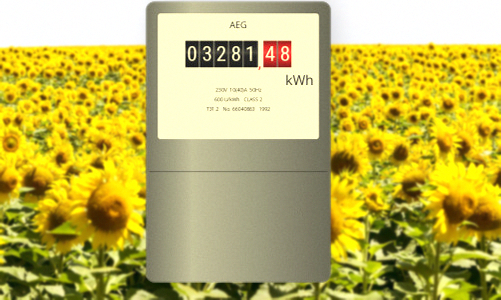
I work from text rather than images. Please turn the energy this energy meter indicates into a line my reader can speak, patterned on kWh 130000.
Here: kWh 3281.48
